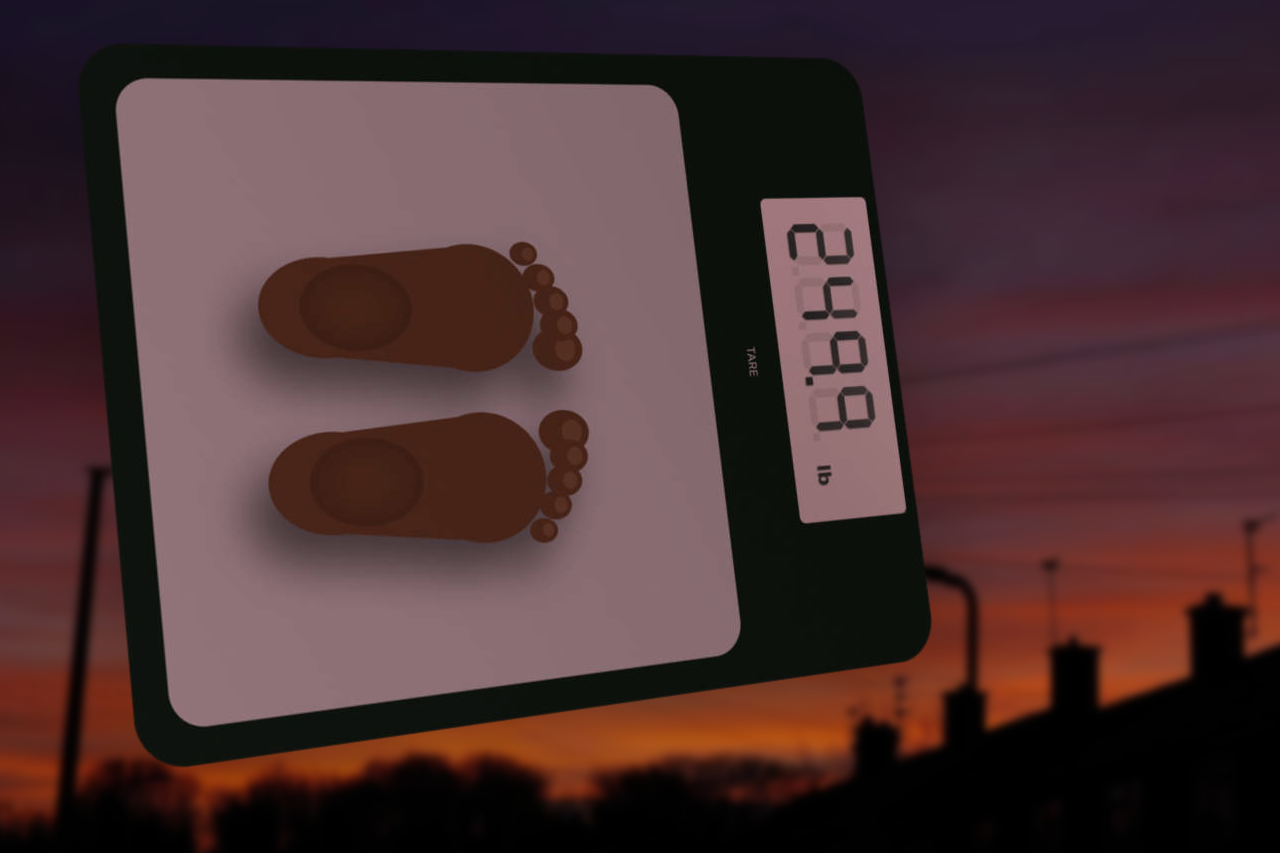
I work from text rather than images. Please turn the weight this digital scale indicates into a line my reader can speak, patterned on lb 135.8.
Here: lb 249.9
